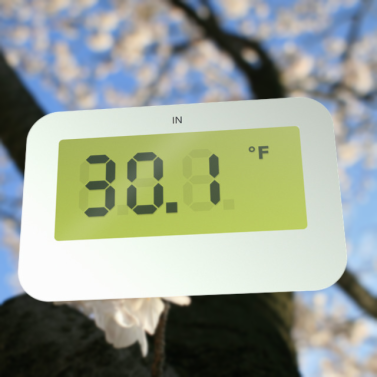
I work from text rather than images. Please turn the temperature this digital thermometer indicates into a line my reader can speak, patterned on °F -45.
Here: °F 30.1
